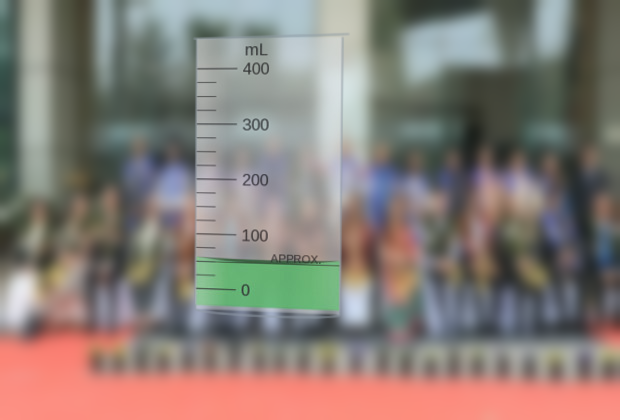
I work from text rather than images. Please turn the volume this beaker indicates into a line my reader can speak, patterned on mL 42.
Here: mL 50
